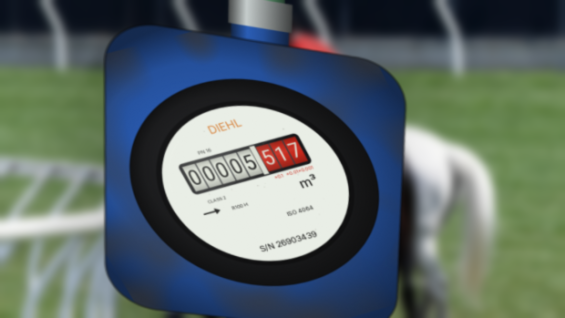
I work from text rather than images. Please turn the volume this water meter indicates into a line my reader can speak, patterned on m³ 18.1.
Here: m³ 5.517
